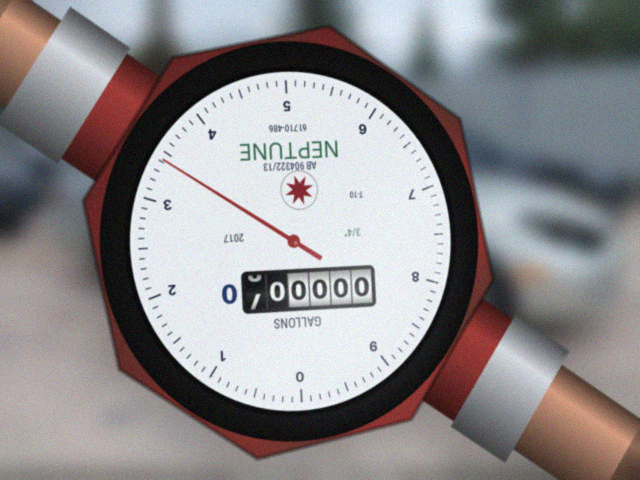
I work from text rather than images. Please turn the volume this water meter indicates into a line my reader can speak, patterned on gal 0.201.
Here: gal 73.4
